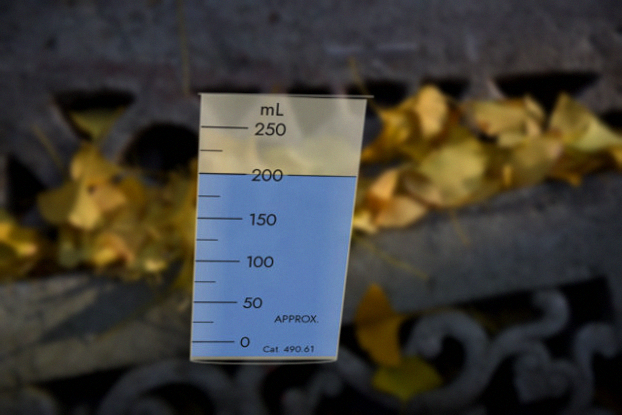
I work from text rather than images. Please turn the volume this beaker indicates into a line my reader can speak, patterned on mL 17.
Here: mL 200
